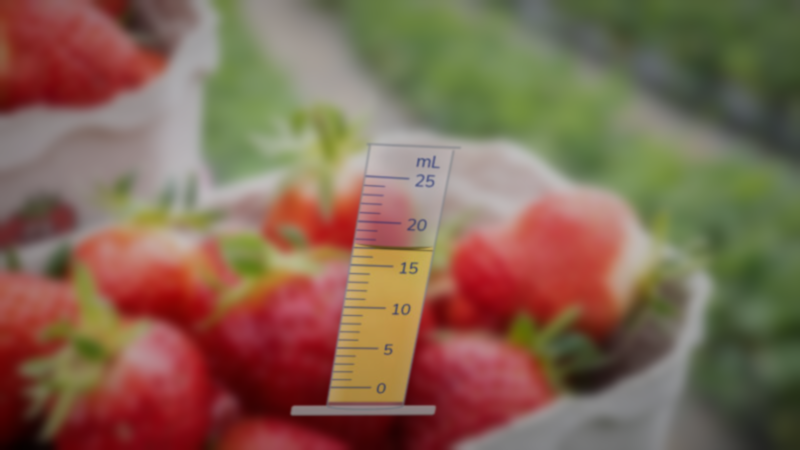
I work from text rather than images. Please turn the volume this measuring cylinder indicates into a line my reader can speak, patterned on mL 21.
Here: mL 17
